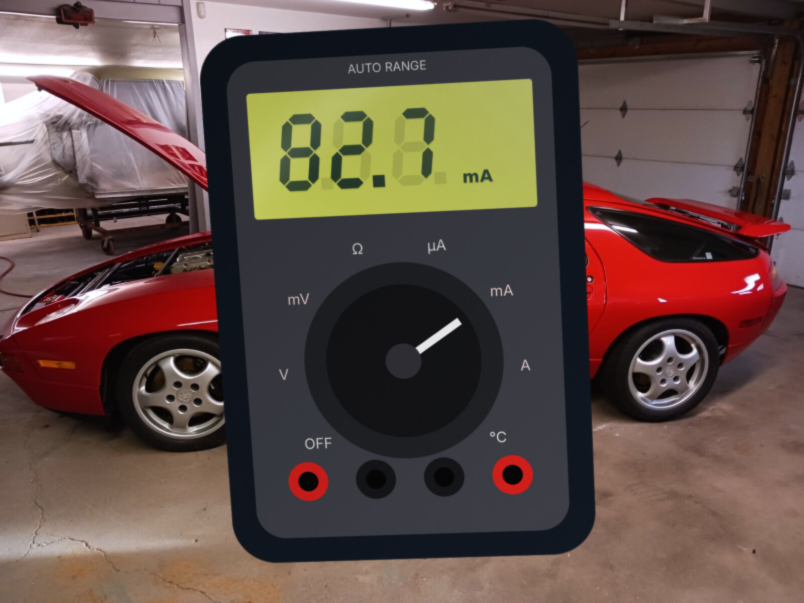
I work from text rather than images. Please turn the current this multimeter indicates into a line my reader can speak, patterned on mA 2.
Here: mA 82.7
